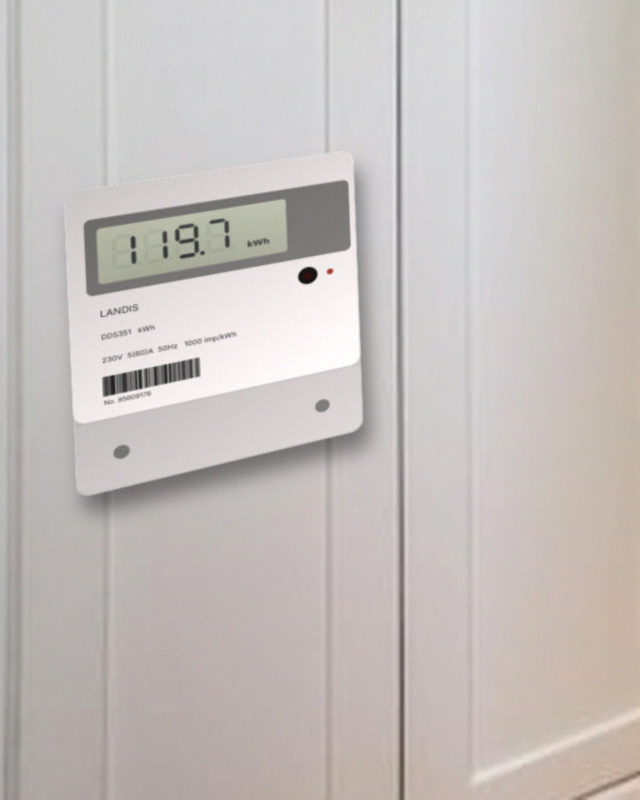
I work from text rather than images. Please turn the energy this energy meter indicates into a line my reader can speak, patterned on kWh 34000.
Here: kWh 119.7
